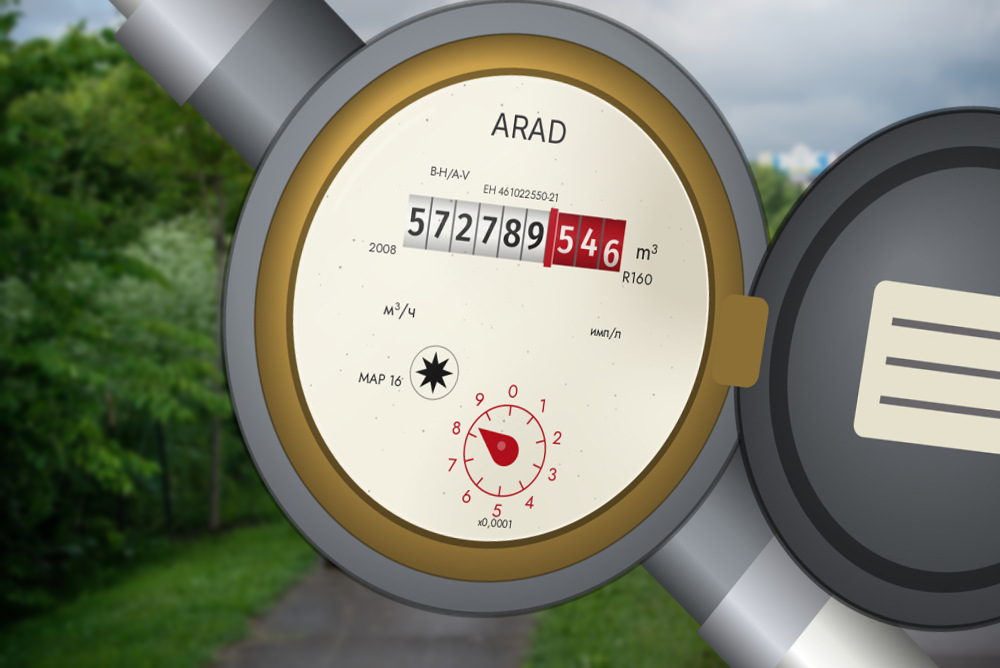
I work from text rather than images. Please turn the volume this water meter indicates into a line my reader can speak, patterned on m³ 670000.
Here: m³ 572789.5458
